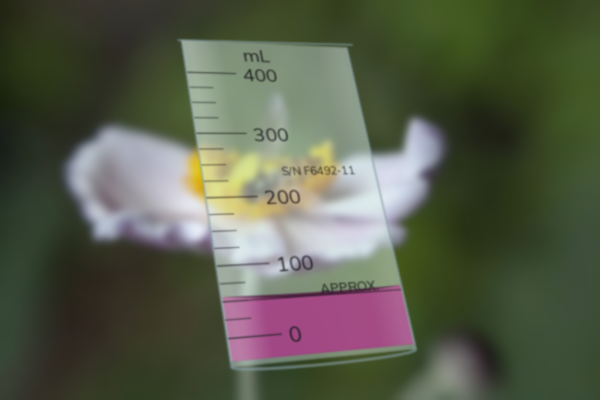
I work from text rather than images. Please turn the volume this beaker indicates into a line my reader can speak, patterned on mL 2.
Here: mL 50
